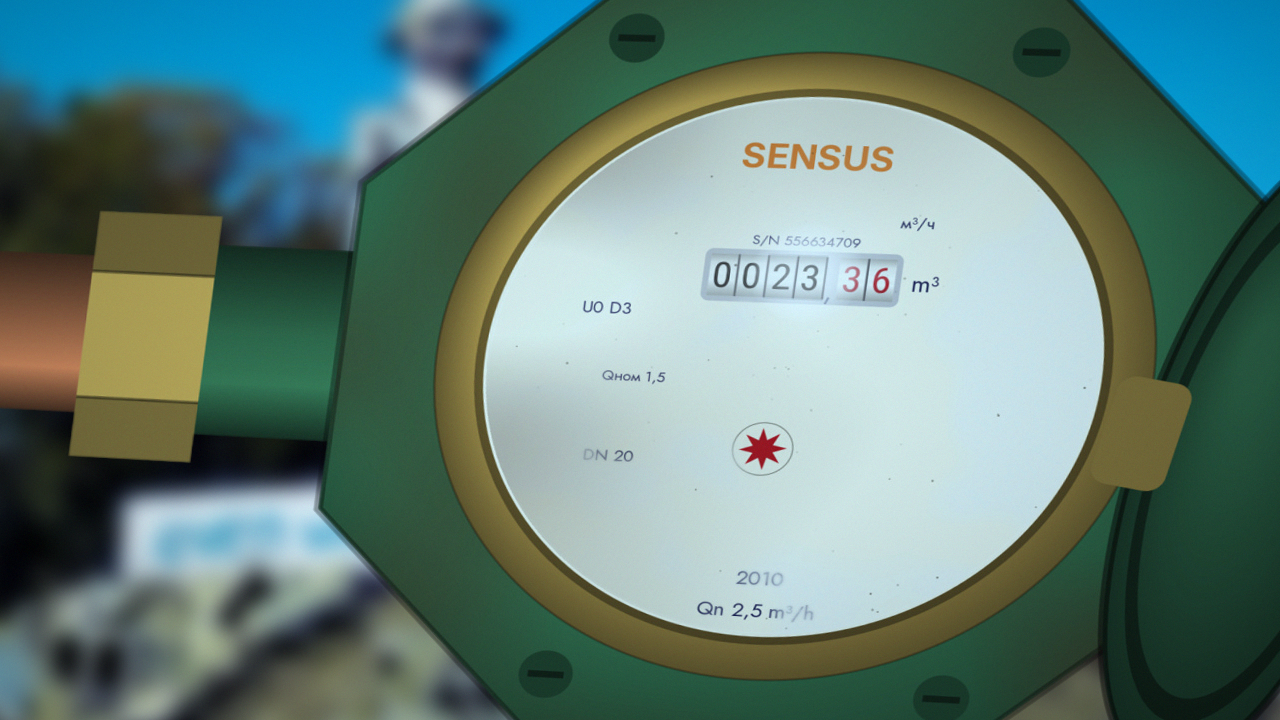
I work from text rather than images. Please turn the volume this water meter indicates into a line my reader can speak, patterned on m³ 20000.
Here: m³ 23.36
